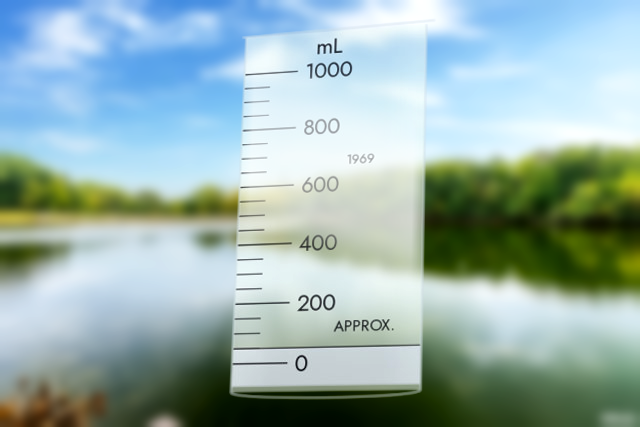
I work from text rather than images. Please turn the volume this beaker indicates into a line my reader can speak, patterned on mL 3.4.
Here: mL 50
